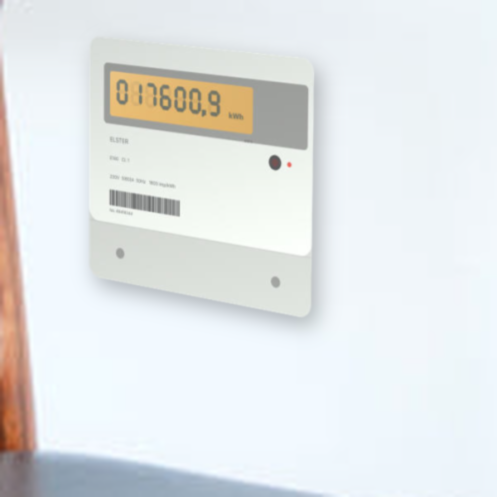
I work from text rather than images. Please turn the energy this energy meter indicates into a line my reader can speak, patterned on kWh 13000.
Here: kWh 17600.9
